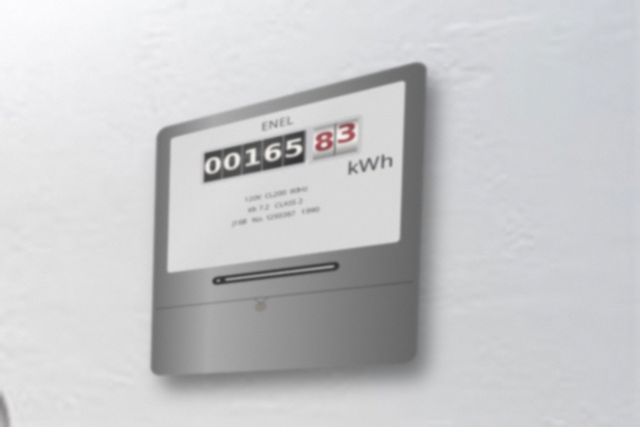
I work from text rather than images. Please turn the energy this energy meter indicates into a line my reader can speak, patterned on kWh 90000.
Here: kWh 165.83
